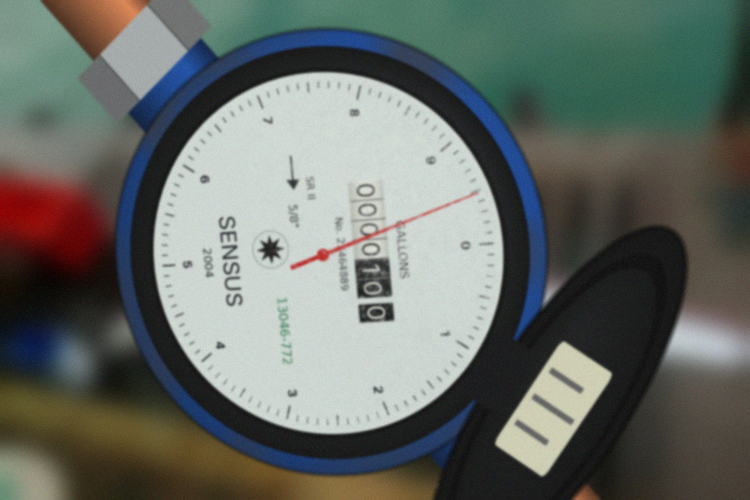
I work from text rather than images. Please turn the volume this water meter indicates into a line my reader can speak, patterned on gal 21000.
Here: gal 99.5
